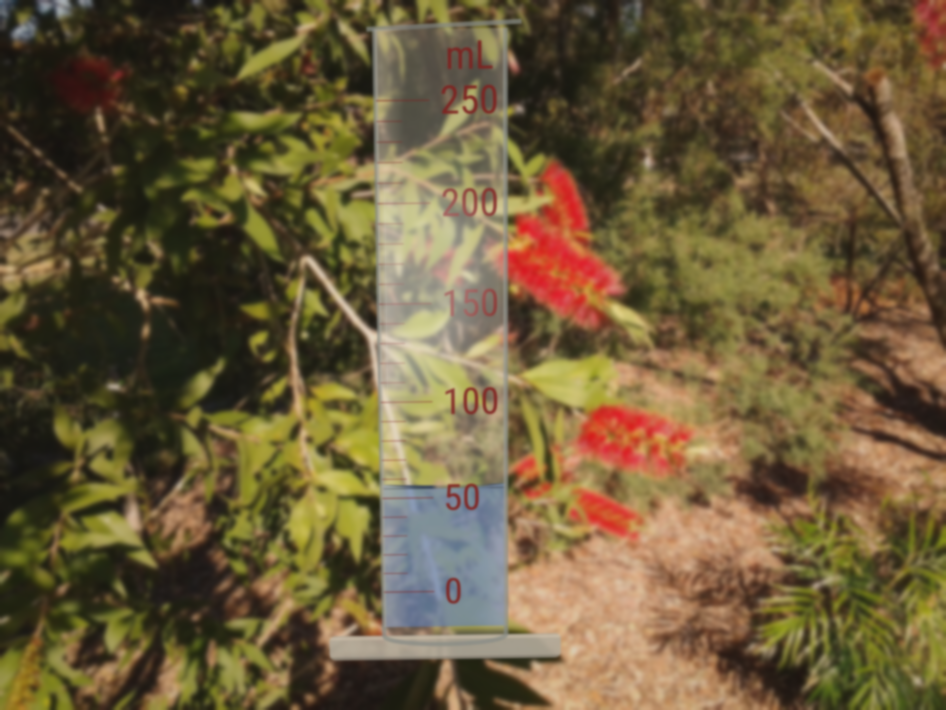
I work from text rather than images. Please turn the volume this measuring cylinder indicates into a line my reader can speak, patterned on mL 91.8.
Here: mL 55
